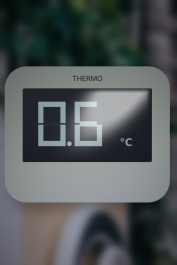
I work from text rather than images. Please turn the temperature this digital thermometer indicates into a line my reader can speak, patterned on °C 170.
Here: °C 0.6
